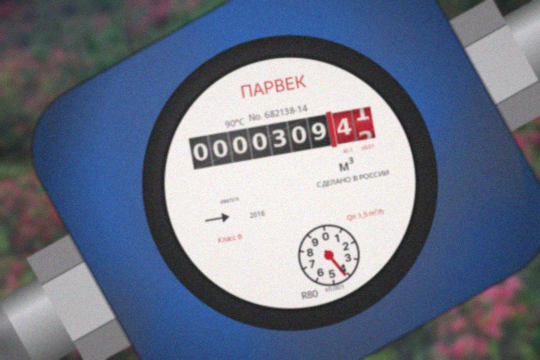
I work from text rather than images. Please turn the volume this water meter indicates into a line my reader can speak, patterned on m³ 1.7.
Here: m³ 309.414
